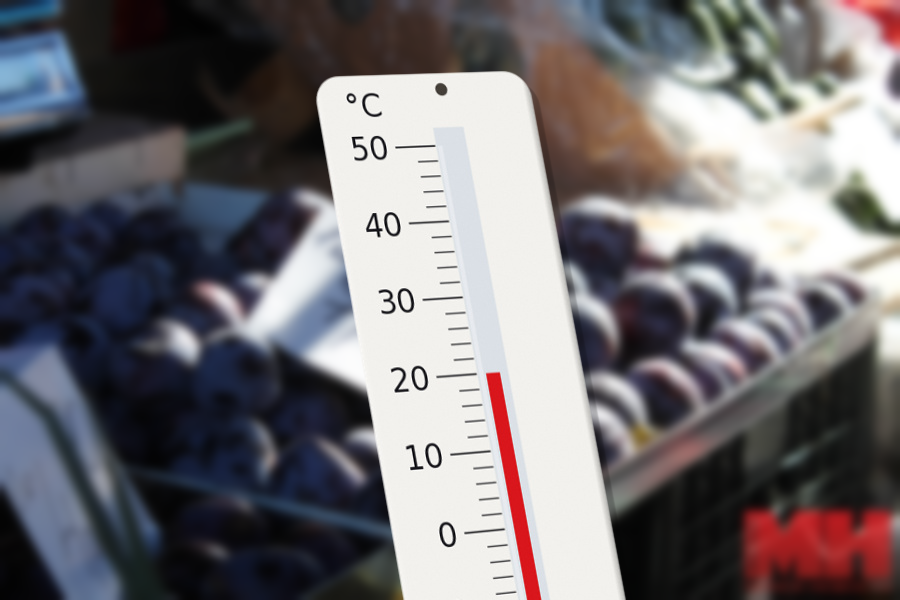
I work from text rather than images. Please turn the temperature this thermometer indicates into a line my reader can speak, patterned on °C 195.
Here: °C 20
